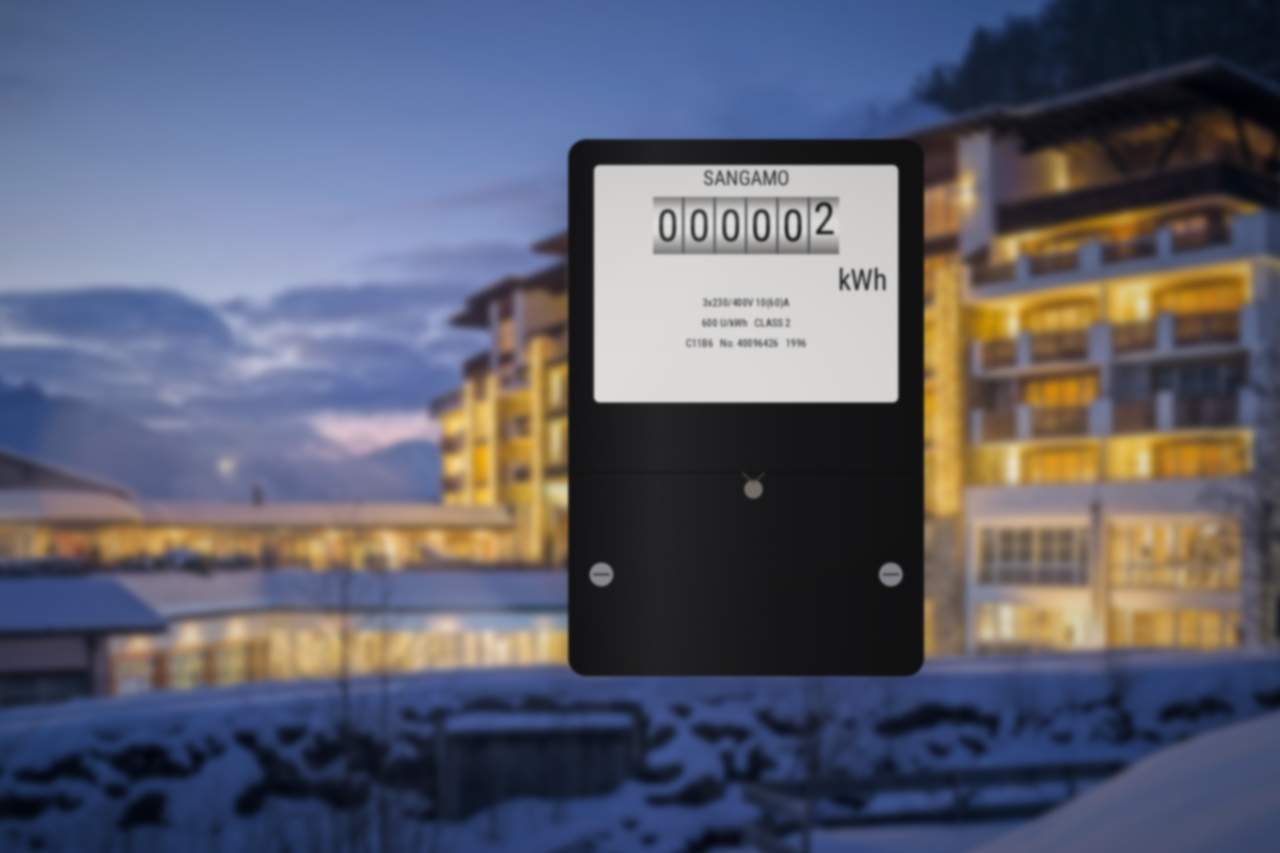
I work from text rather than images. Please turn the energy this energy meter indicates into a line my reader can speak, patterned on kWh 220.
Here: kWh 2
